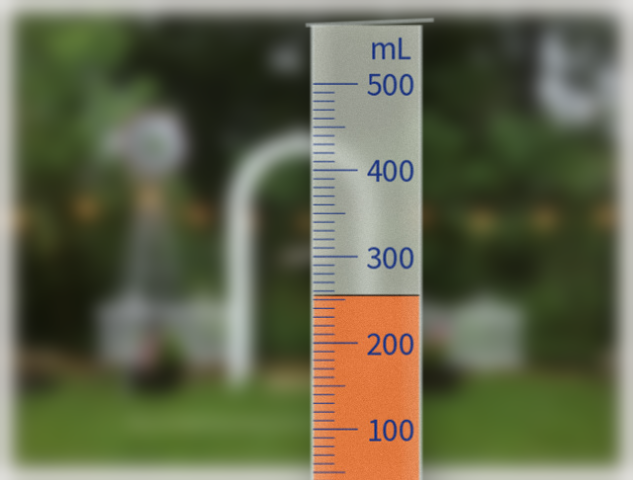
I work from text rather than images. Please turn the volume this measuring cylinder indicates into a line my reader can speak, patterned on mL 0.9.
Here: mL 255
